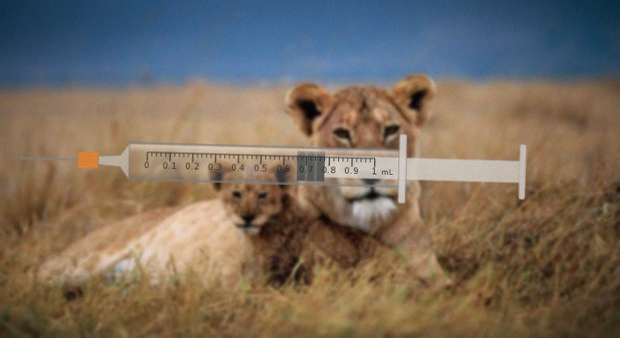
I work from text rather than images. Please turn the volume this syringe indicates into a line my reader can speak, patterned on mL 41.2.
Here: mL 0.66
